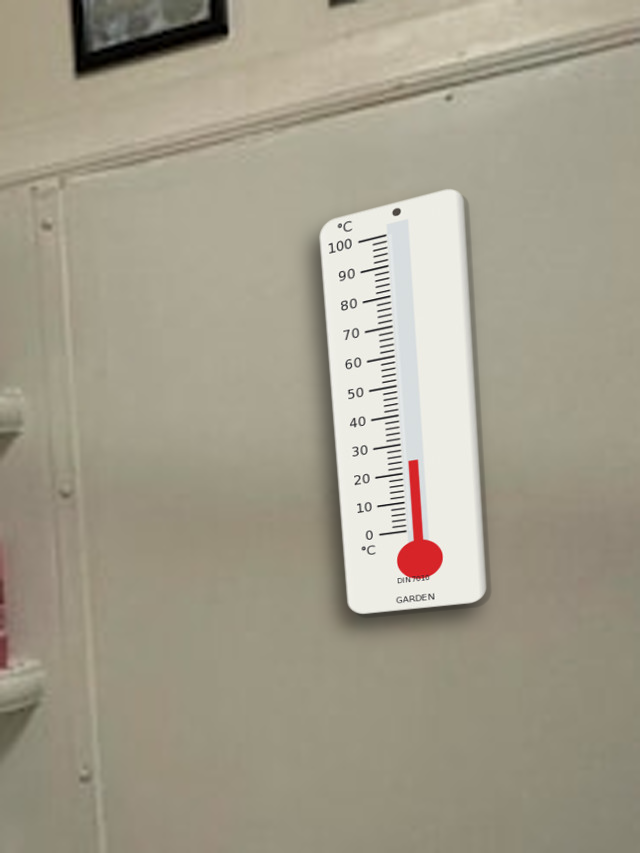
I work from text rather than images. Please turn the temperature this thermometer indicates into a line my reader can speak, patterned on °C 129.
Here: °C 24
